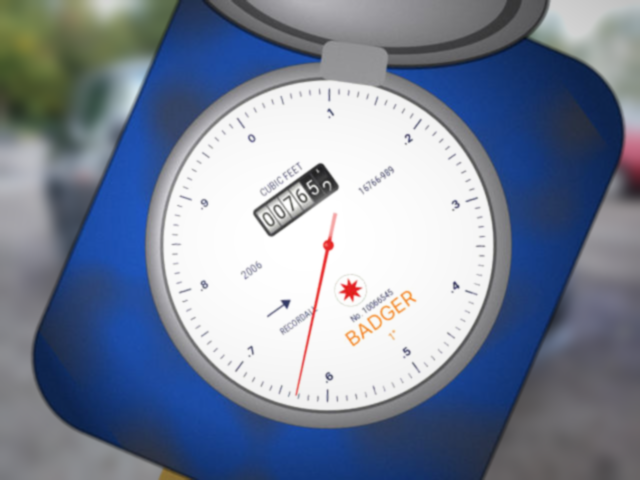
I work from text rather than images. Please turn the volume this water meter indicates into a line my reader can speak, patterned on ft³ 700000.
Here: ft³ 7651.63
